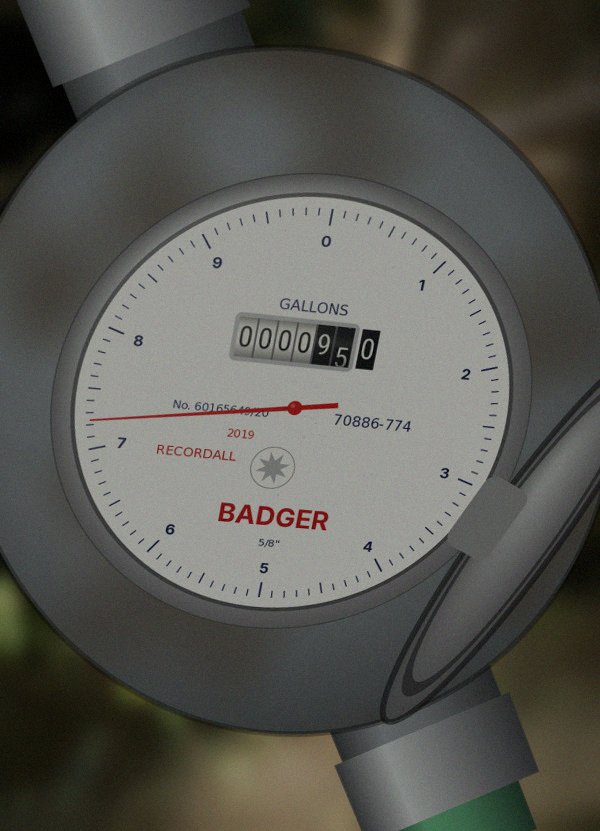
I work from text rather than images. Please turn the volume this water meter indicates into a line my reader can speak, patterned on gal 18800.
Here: gal 947.2
